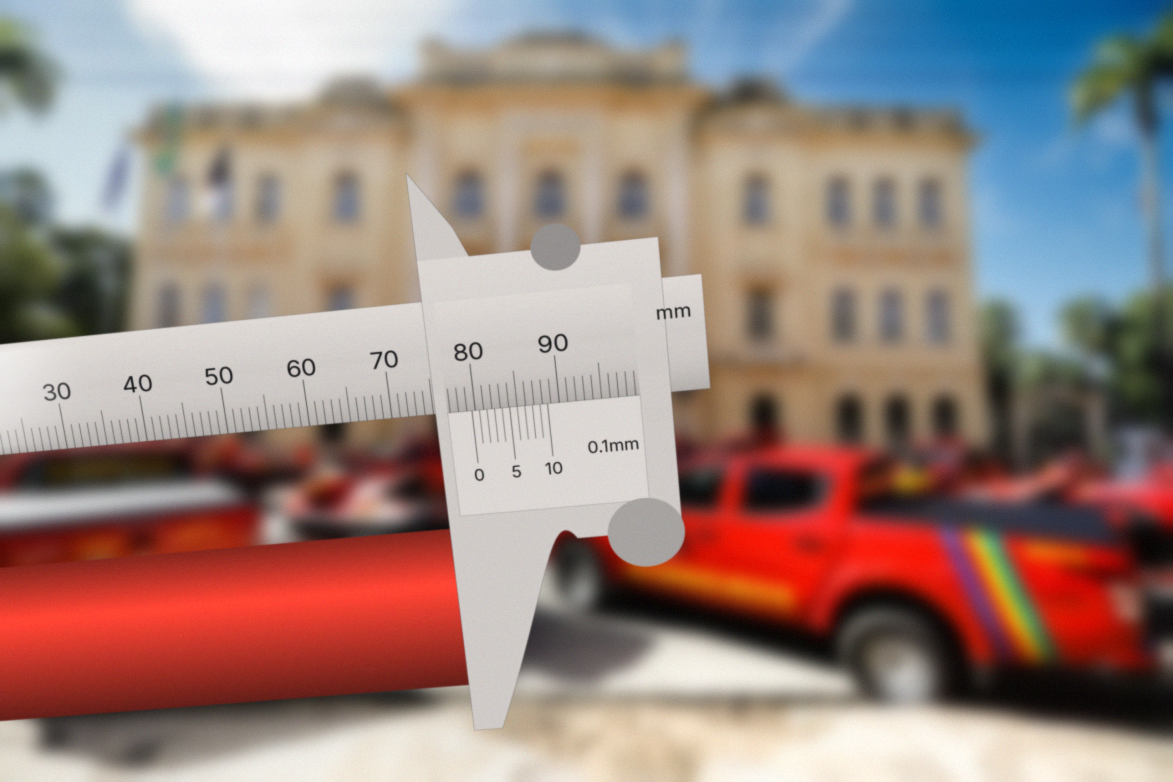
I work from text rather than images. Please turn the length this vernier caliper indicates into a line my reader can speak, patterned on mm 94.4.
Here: mm 79.6
